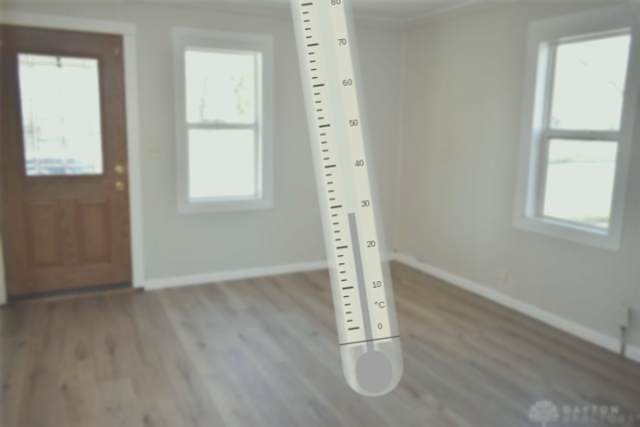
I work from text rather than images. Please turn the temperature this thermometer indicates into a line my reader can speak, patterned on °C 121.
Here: °C 28
